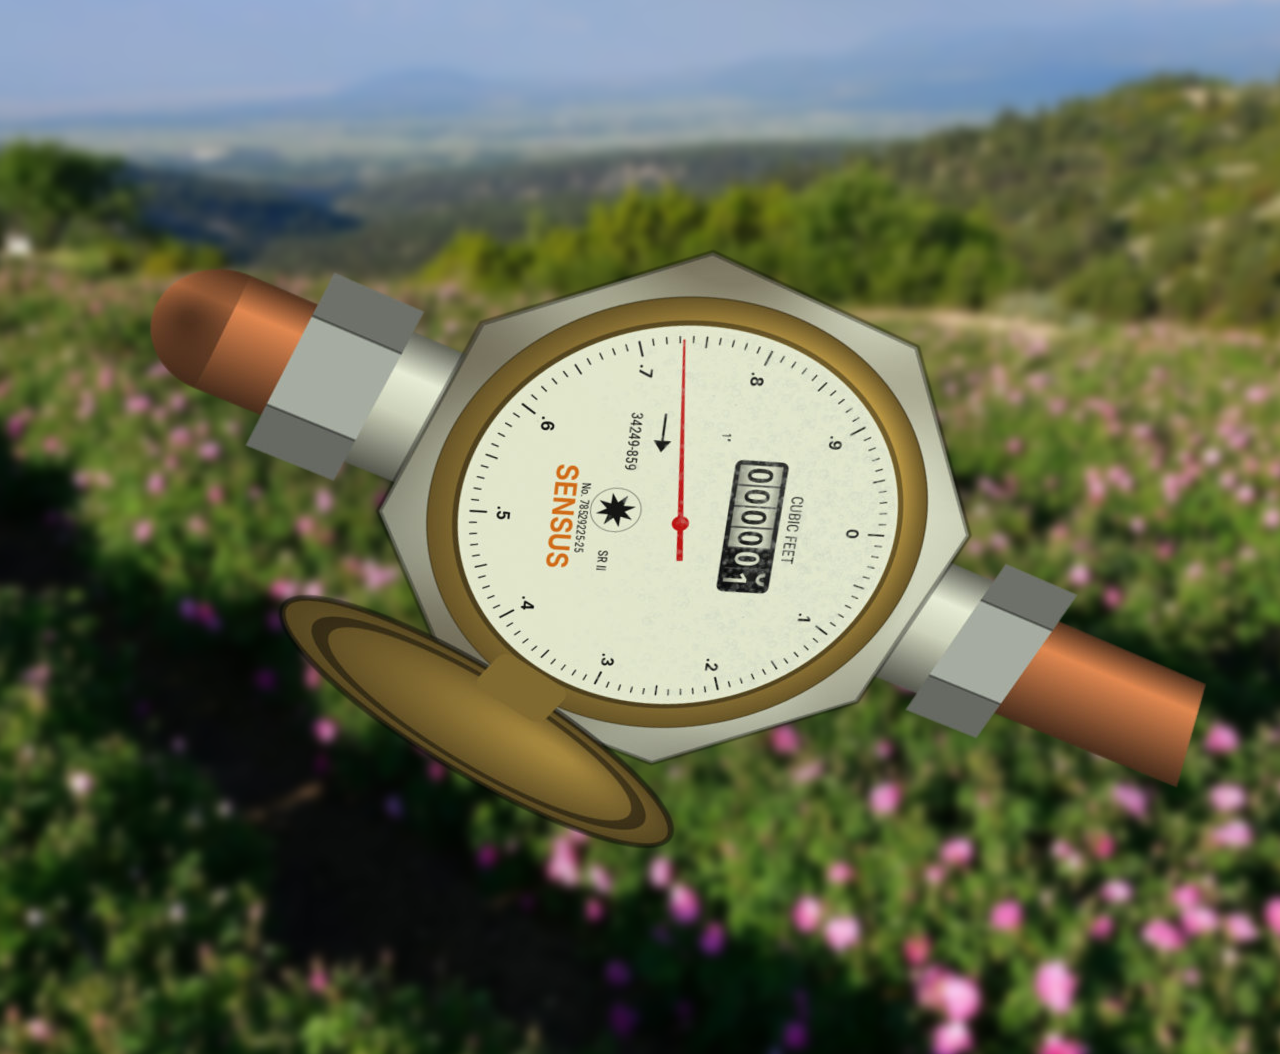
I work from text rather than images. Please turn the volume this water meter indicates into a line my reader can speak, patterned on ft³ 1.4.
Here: ft³ 0.73
